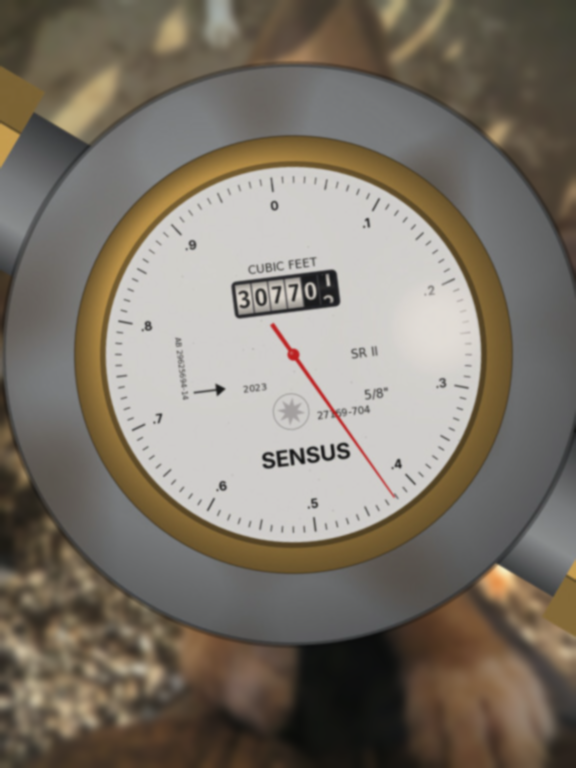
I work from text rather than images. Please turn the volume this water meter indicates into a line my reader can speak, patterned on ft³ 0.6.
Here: ft³ 307701.42
